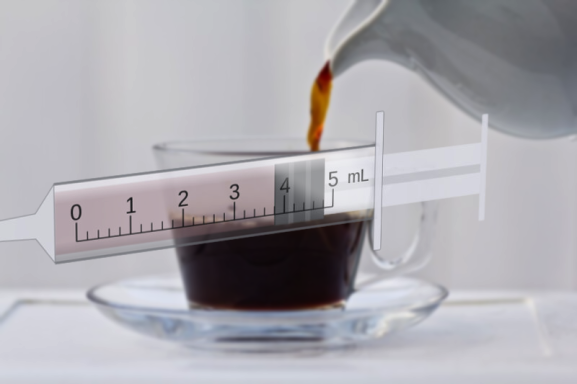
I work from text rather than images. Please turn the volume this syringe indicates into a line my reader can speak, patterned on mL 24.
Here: mL 3.8
